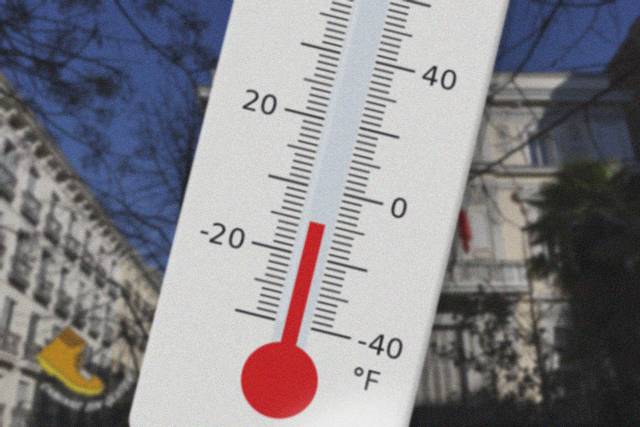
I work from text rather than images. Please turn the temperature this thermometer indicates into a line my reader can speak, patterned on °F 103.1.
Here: °F -10
